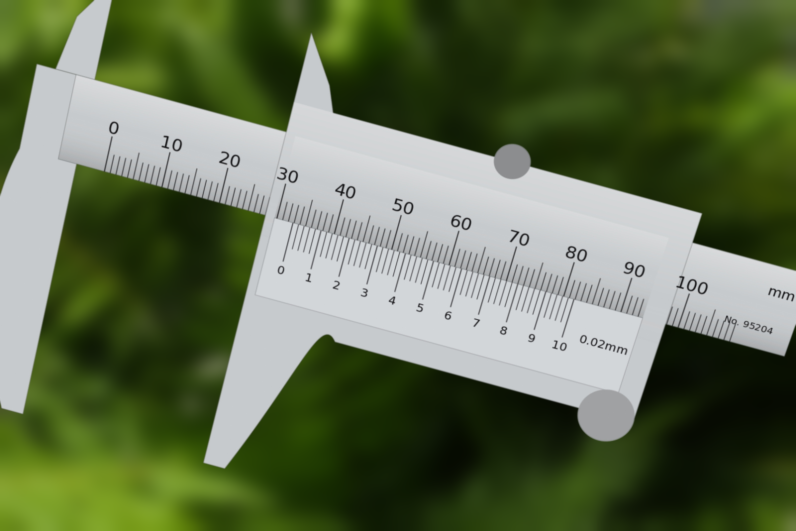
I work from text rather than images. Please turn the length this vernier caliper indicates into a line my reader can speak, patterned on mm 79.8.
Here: mm 32.8
